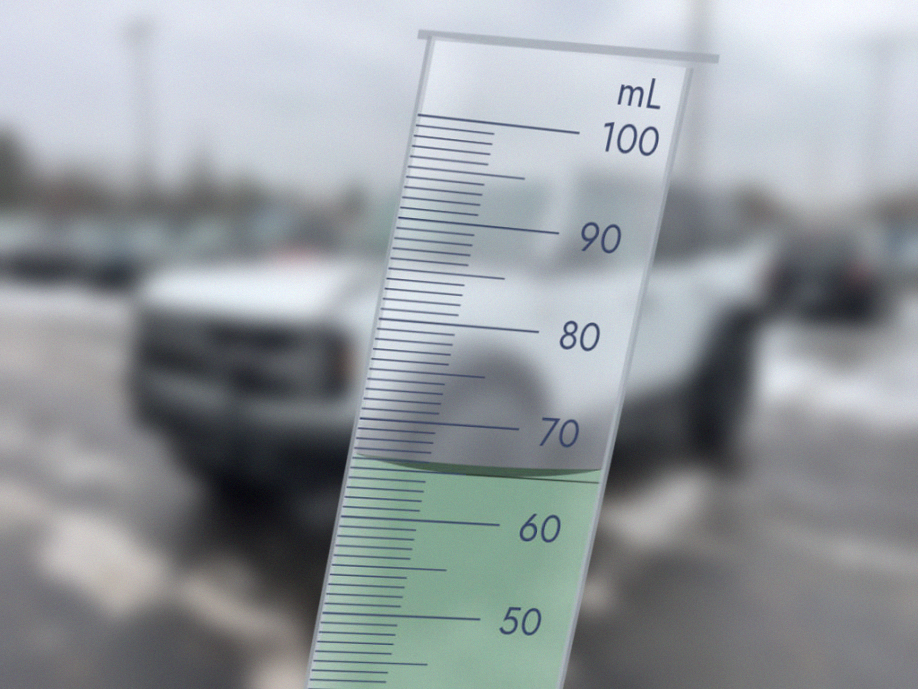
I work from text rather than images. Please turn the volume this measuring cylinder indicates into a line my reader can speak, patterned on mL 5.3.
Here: mL 65
